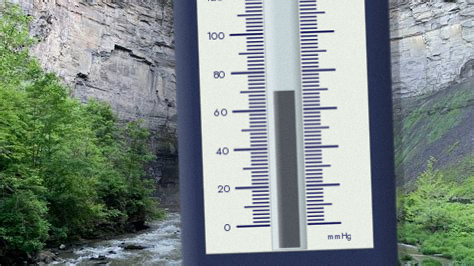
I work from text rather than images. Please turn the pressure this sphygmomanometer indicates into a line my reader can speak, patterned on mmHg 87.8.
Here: mmHg 70
